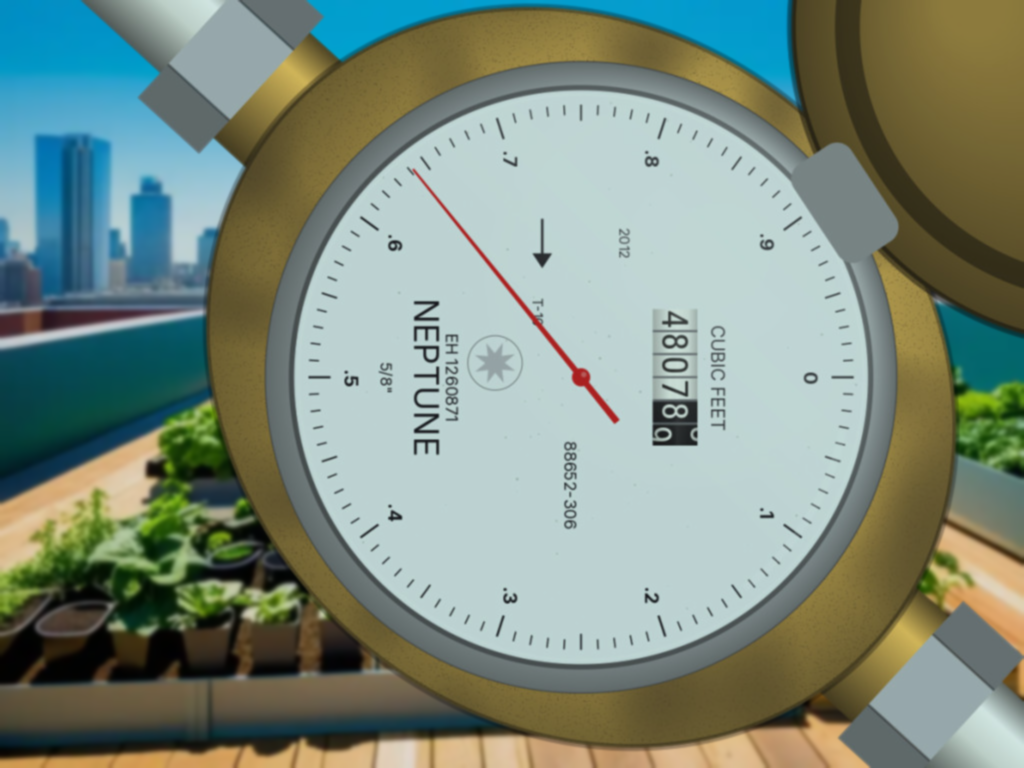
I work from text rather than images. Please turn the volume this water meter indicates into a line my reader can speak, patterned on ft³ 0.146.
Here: ft³ 480788.64
